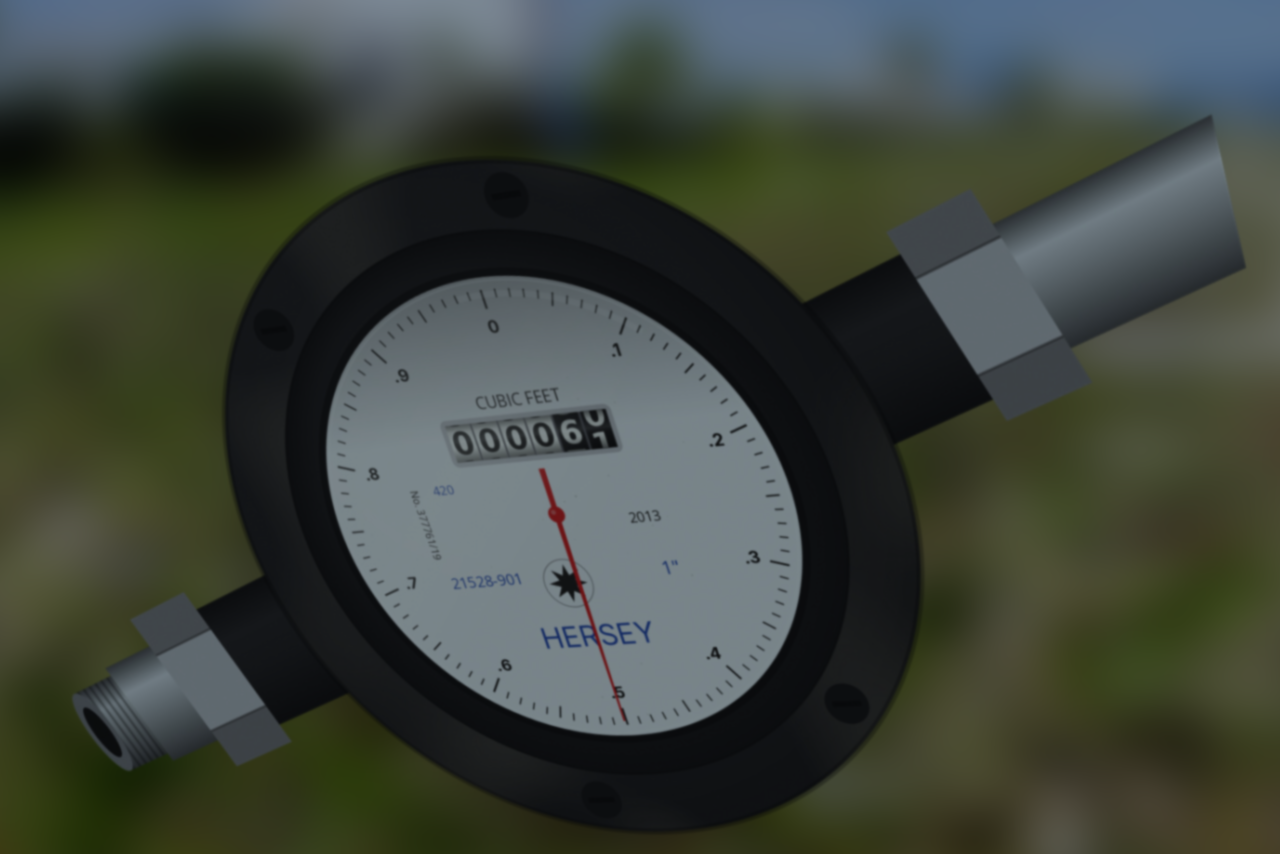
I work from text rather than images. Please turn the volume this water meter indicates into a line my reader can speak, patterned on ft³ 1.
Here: ft³ 60.50
